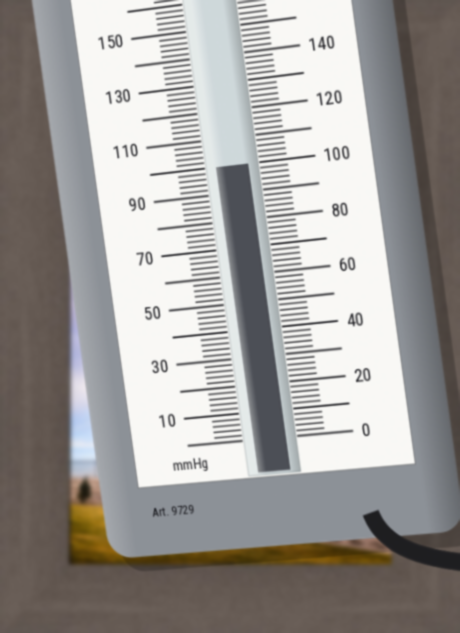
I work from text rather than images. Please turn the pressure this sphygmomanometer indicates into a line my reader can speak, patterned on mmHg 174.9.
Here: mmHg 100
